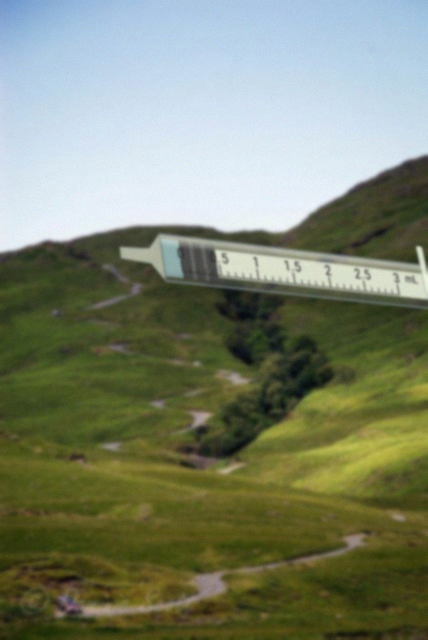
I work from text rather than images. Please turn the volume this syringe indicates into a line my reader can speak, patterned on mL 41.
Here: mL 0
